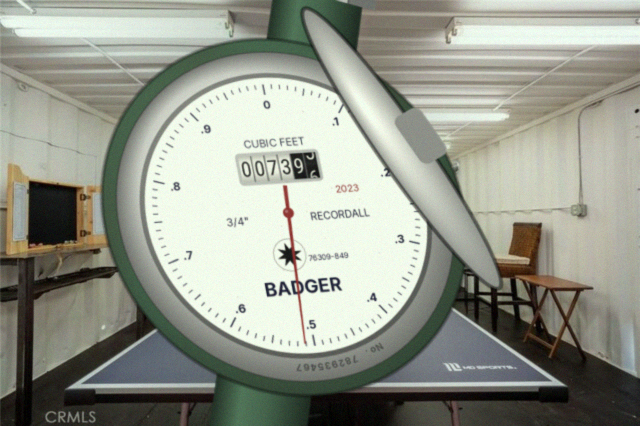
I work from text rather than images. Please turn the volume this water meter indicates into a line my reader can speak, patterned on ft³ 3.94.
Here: ft³ 7395.51
